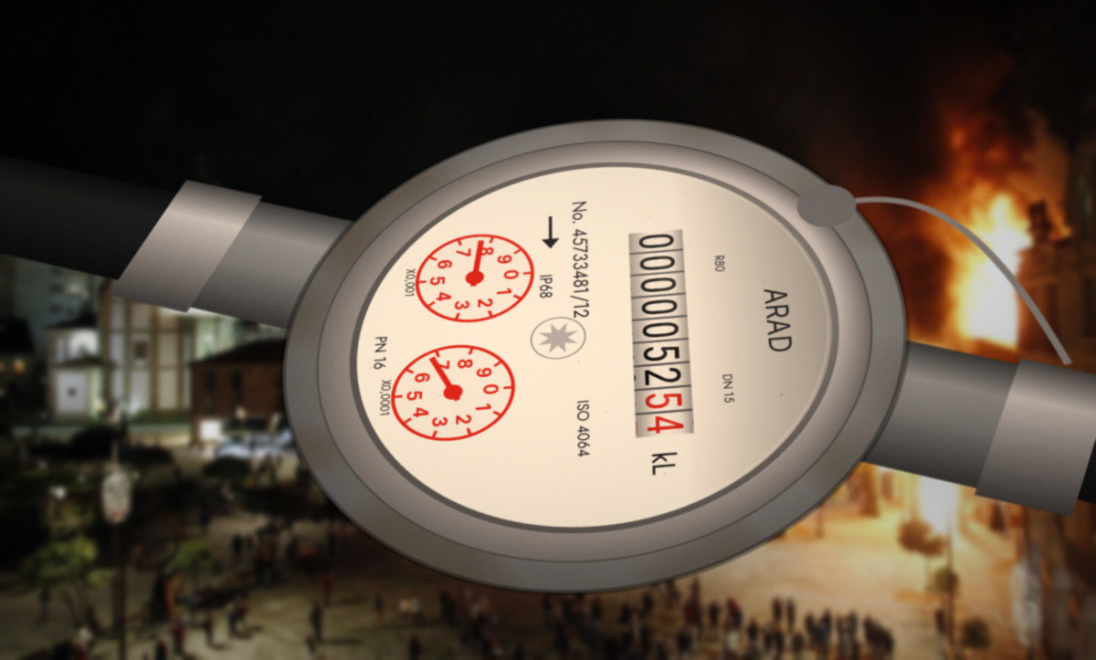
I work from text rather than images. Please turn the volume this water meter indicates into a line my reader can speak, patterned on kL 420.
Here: kL 52.5476
